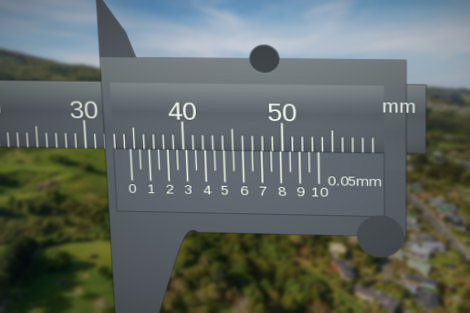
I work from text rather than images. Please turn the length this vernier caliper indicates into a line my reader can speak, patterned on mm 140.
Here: mm 34.6
